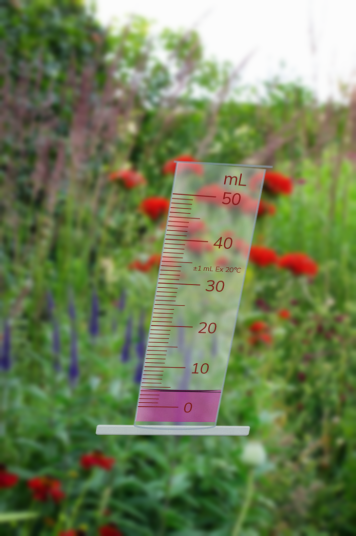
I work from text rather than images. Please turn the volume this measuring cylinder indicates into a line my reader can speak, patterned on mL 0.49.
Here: mL 4
